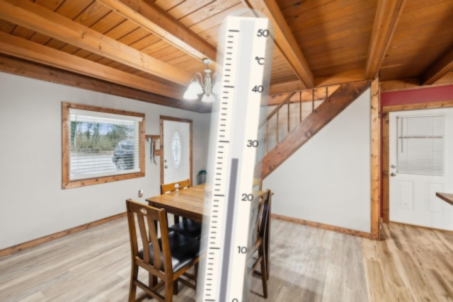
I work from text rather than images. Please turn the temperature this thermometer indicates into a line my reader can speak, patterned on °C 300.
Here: °C 27
